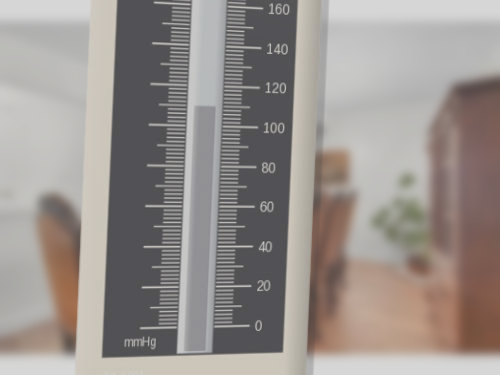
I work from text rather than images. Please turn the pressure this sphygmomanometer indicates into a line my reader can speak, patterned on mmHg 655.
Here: mmHg 110
